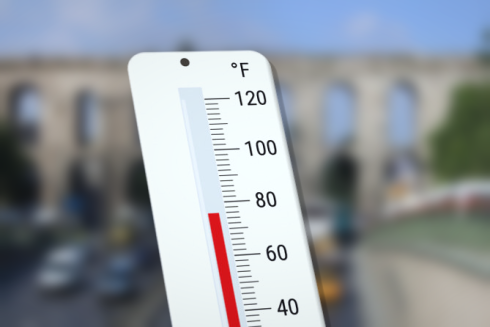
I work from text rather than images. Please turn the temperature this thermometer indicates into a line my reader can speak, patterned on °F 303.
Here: °F 76
